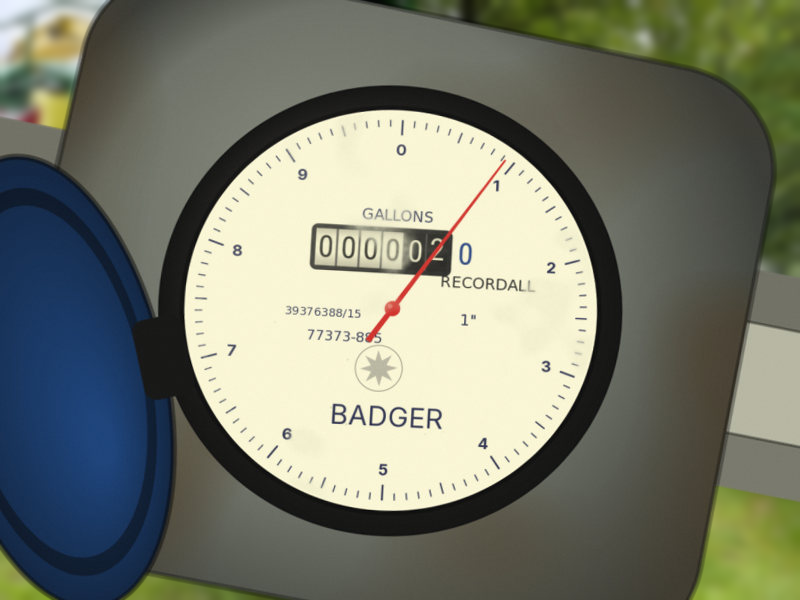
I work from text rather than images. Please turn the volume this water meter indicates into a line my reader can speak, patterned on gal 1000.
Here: gal 20.9
